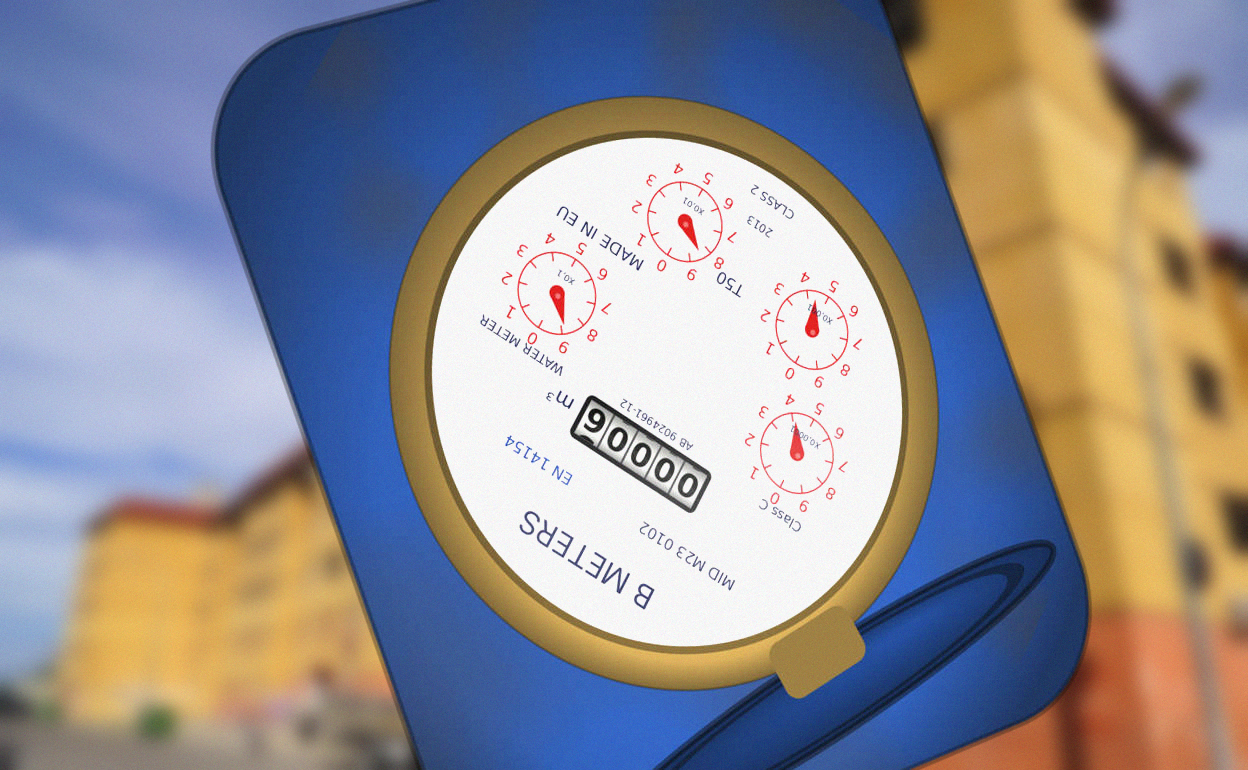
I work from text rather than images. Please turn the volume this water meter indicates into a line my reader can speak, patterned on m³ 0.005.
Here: m³ 5.8844
